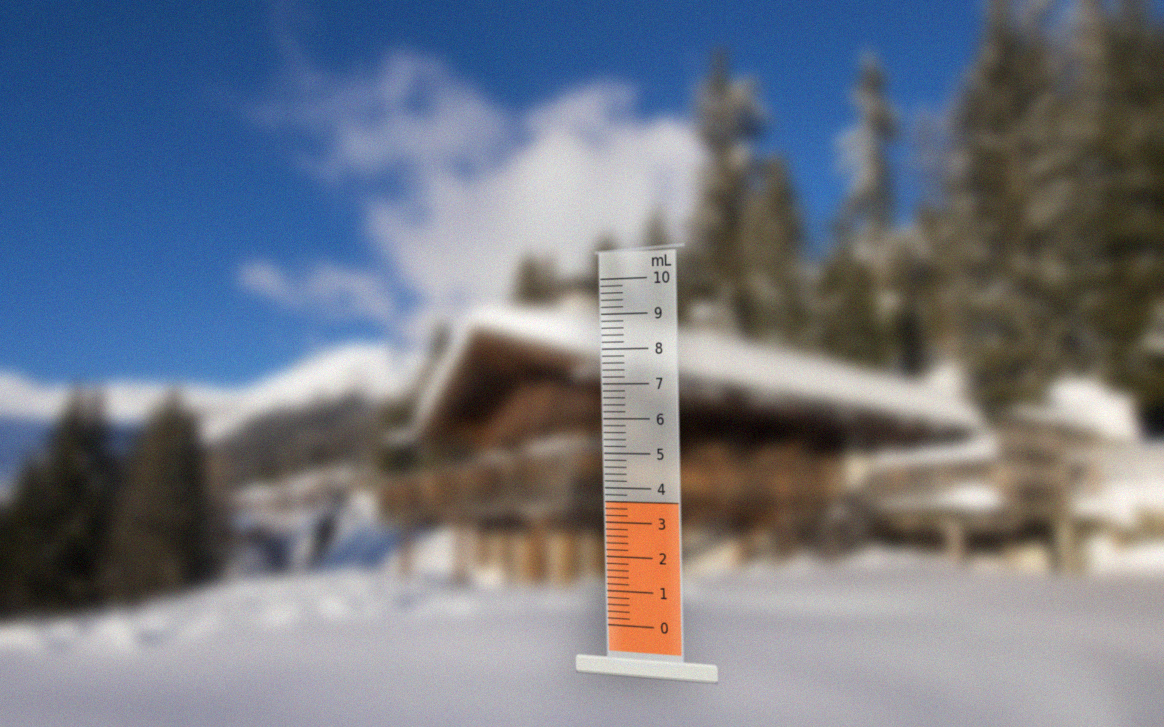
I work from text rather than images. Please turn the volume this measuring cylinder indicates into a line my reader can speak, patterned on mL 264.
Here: mL 3.6
